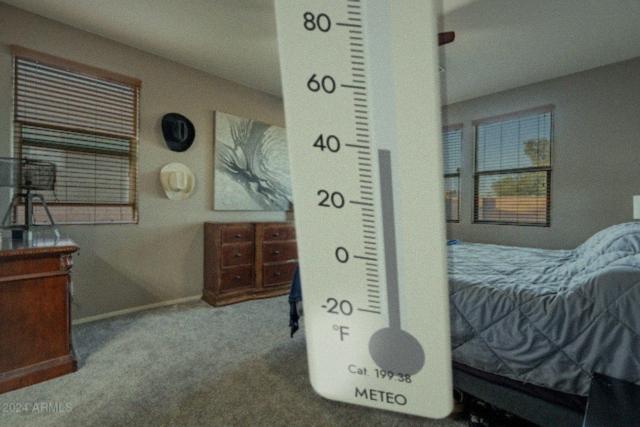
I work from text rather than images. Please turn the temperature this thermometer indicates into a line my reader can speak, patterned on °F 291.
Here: °F 40
